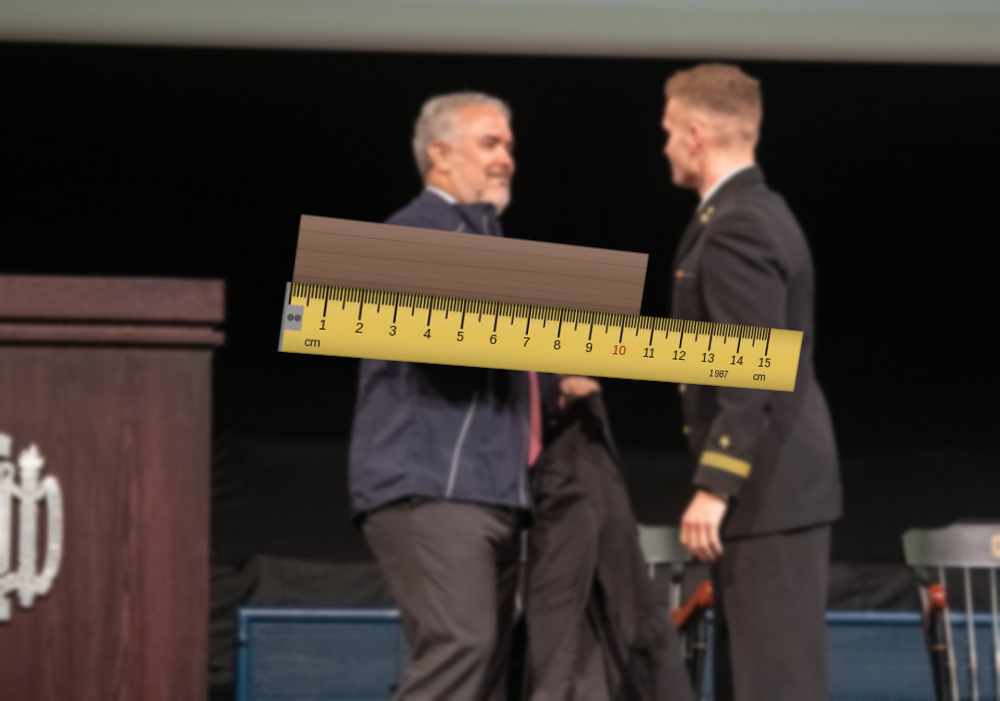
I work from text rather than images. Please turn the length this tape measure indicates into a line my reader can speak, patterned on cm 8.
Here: cm 10.5
